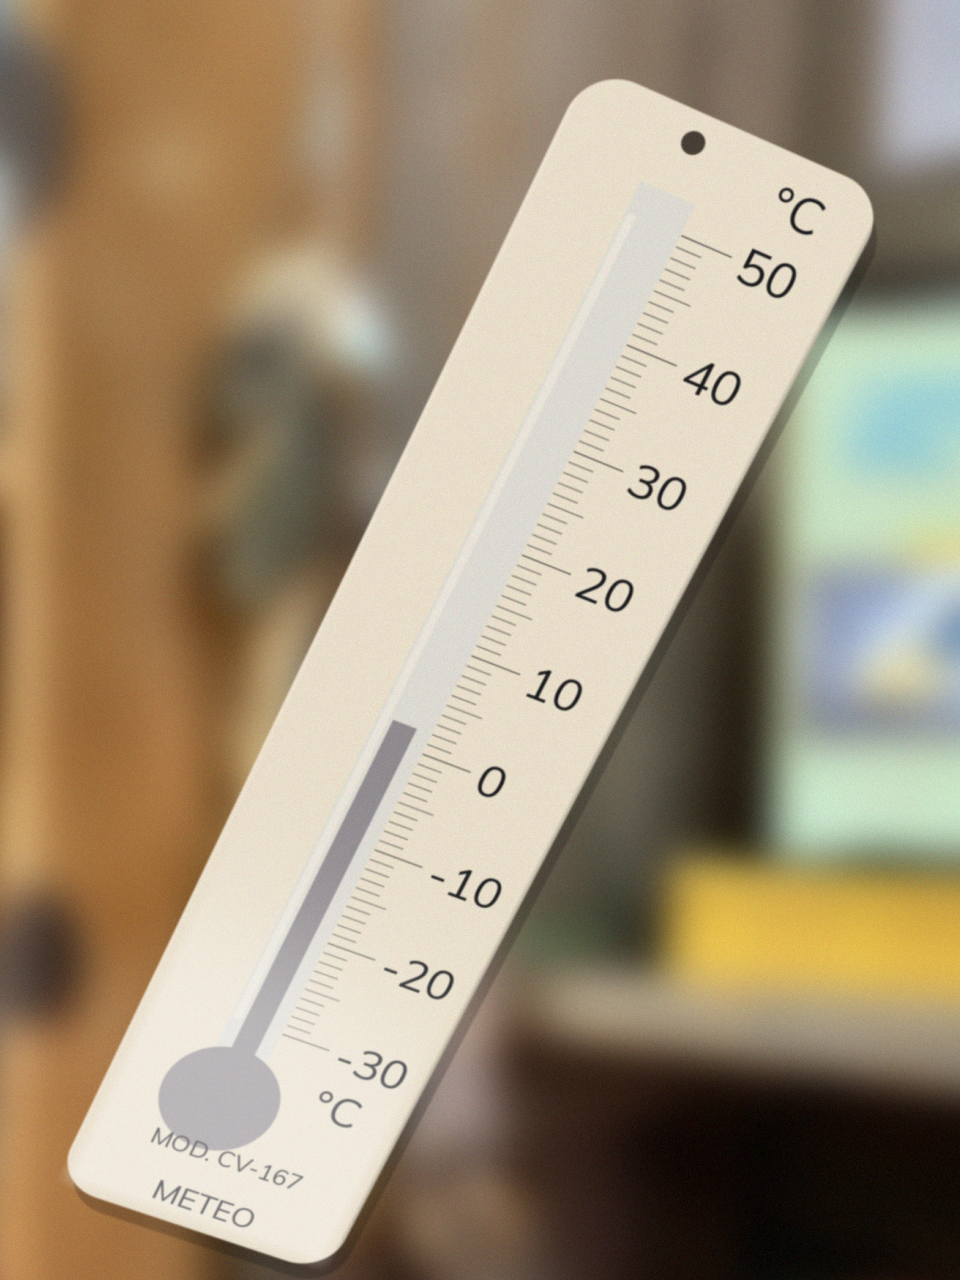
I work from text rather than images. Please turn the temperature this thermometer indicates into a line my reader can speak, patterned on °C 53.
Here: °C 2
